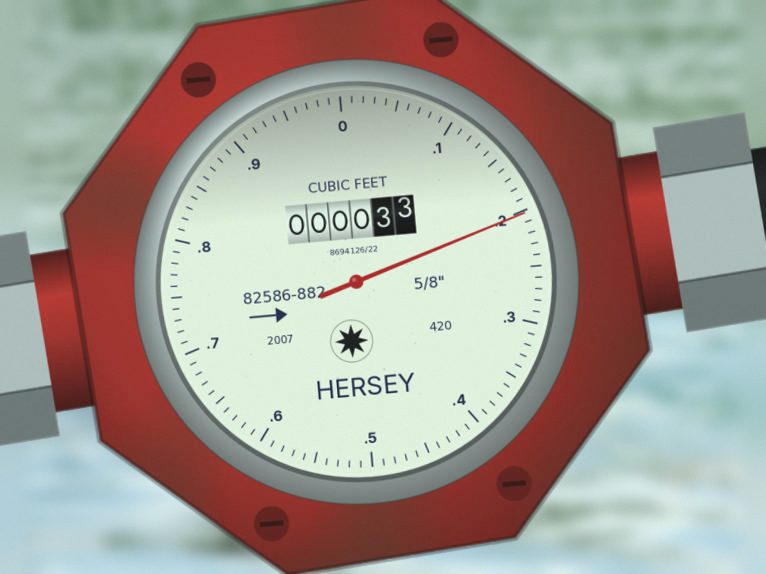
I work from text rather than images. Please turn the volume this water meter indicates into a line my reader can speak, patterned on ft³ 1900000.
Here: ft³ 33.20
